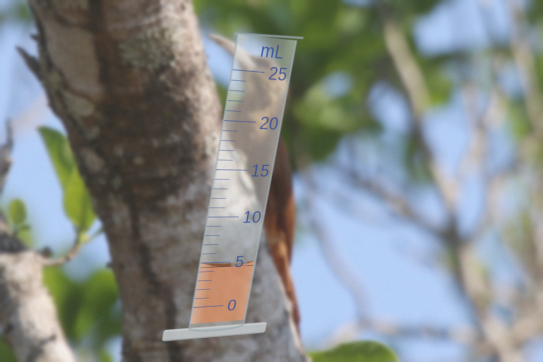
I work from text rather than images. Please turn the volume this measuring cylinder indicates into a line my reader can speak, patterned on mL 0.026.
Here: mL 4.5
